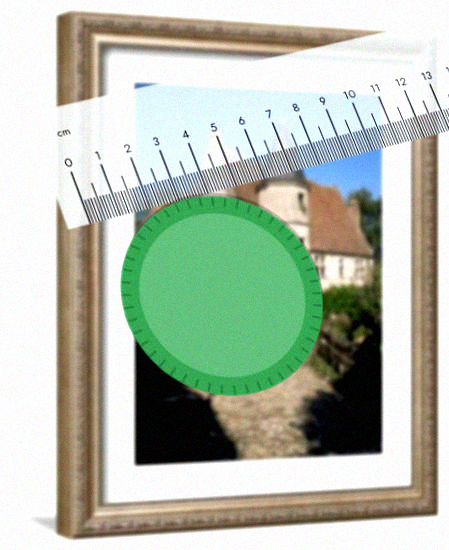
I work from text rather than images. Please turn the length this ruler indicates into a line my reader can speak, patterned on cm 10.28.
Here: cm 6.5
